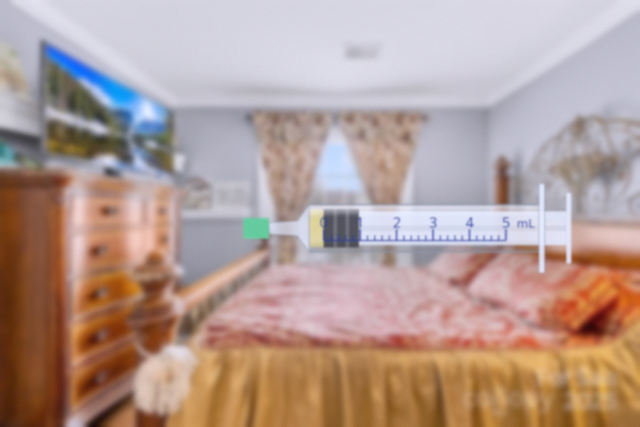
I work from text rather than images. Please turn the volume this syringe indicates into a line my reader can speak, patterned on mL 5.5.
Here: mL 0
